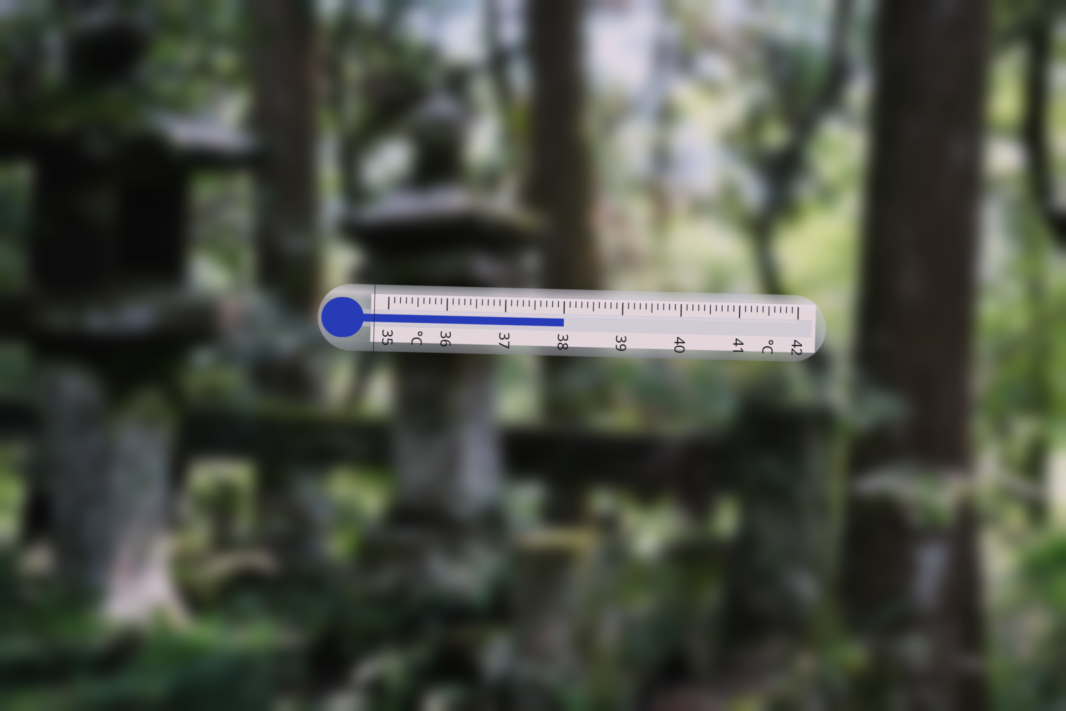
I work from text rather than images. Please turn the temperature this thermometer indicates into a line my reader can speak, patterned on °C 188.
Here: °C 38
